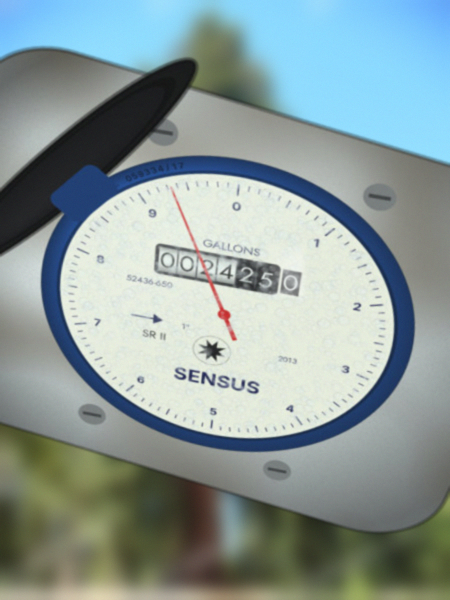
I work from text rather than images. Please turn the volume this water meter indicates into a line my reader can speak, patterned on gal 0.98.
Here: gal 24249.3
